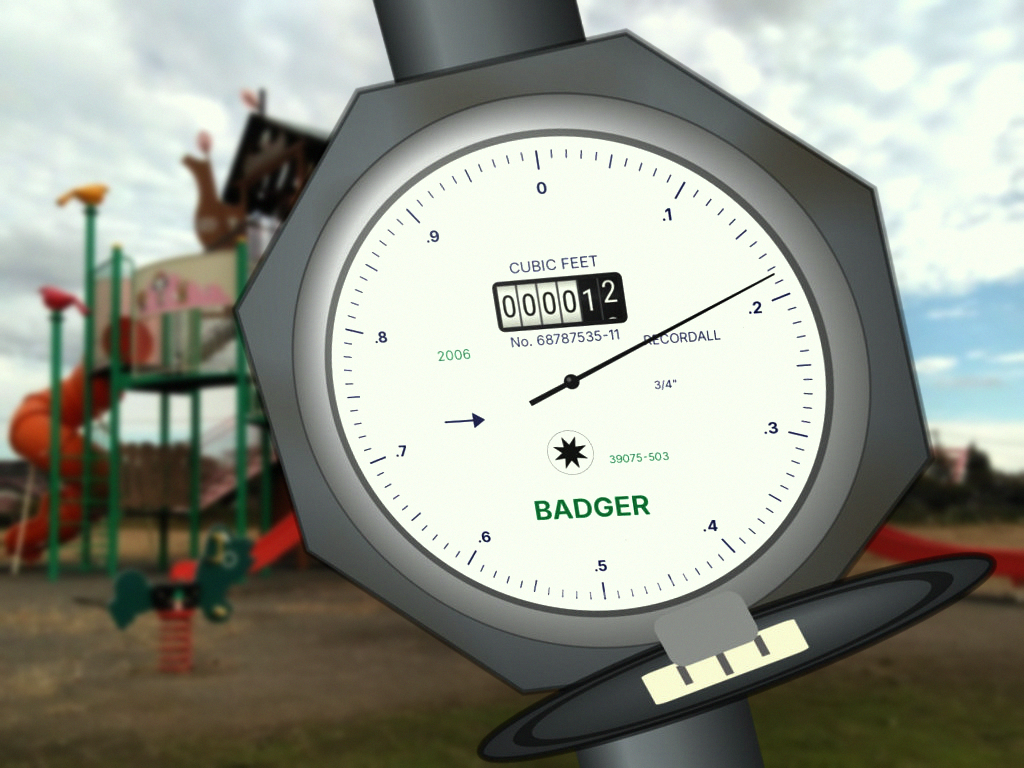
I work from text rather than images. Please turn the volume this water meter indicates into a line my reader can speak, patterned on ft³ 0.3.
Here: ft³ 12.18
